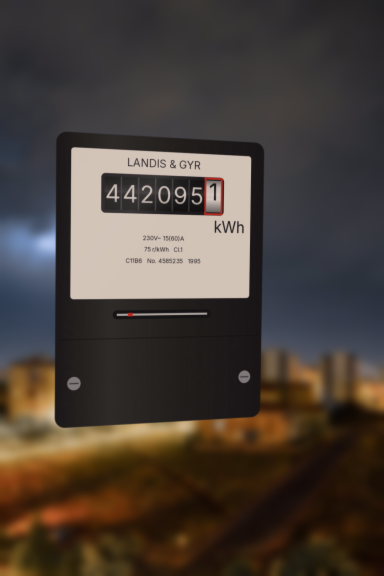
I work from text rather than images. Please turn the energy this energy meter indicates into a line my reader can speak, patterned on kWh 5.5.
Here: kWh 442095.1
